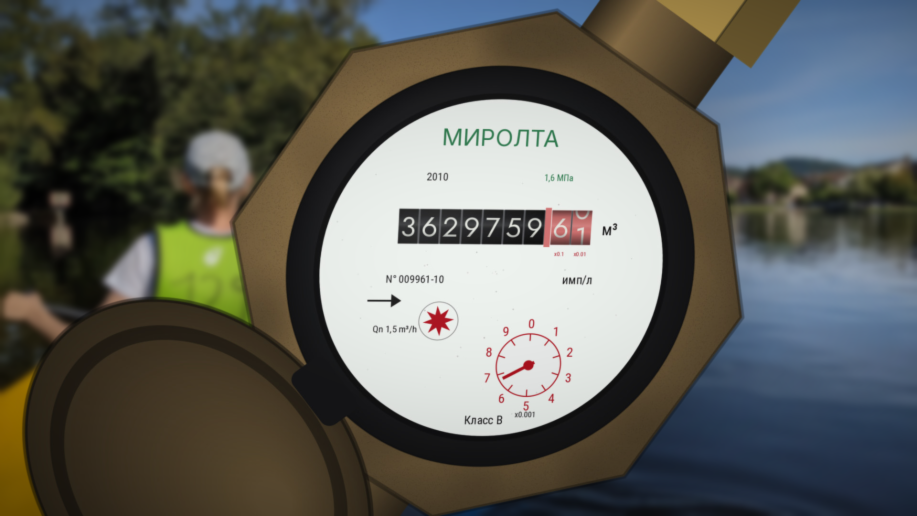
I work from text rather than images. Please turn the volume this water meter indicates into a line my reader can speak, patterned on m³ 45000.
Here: m³ 3629759.606
